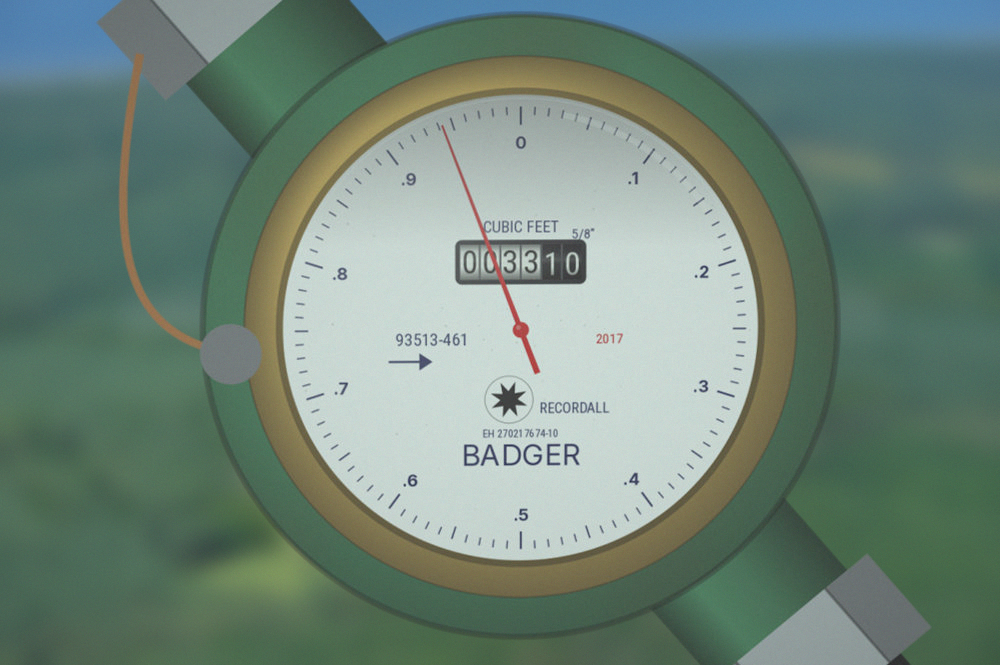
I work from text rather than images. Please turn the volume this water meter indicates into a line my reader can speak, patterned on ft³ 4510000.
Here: ft³ 3309.94
